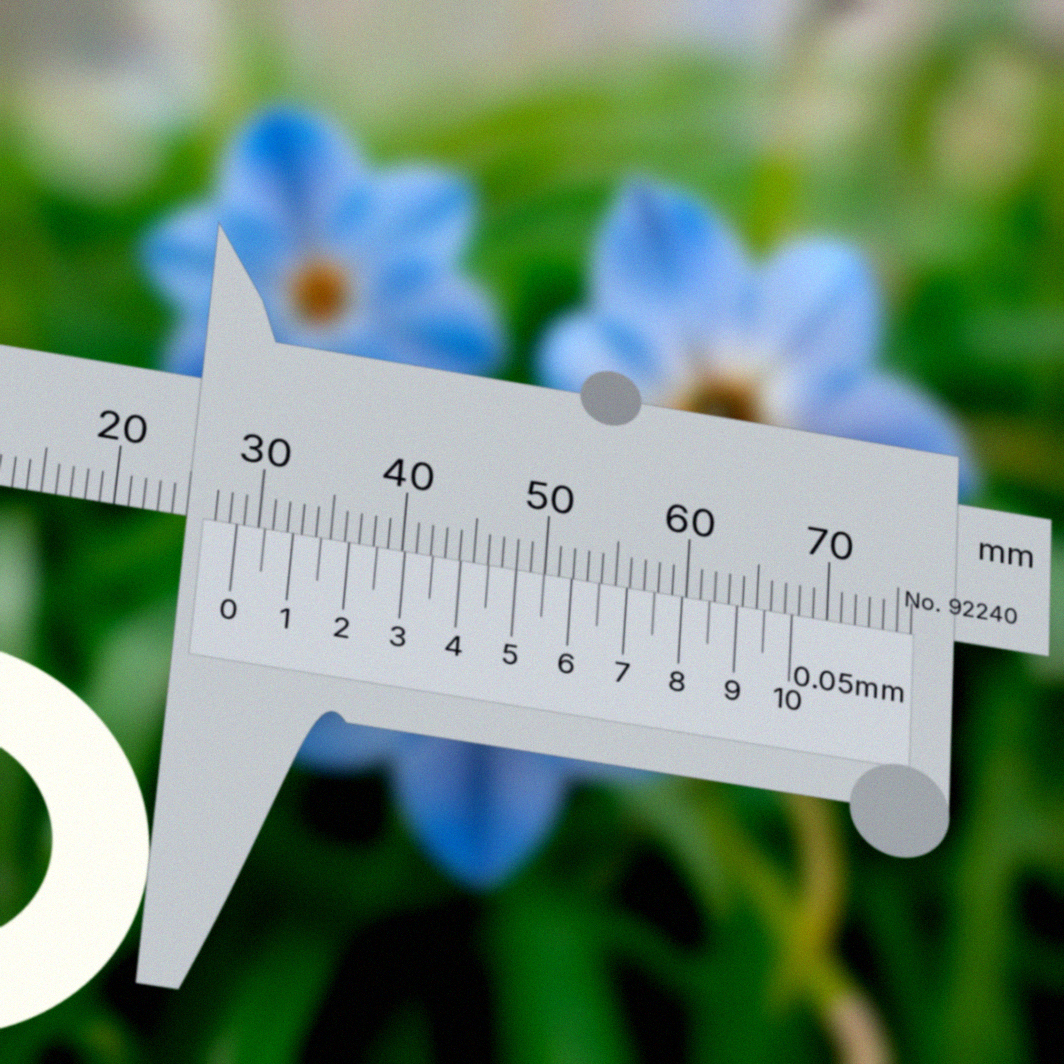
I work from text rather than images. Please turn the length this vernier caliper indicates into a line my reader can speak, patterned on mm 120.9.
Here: mm 28.5
